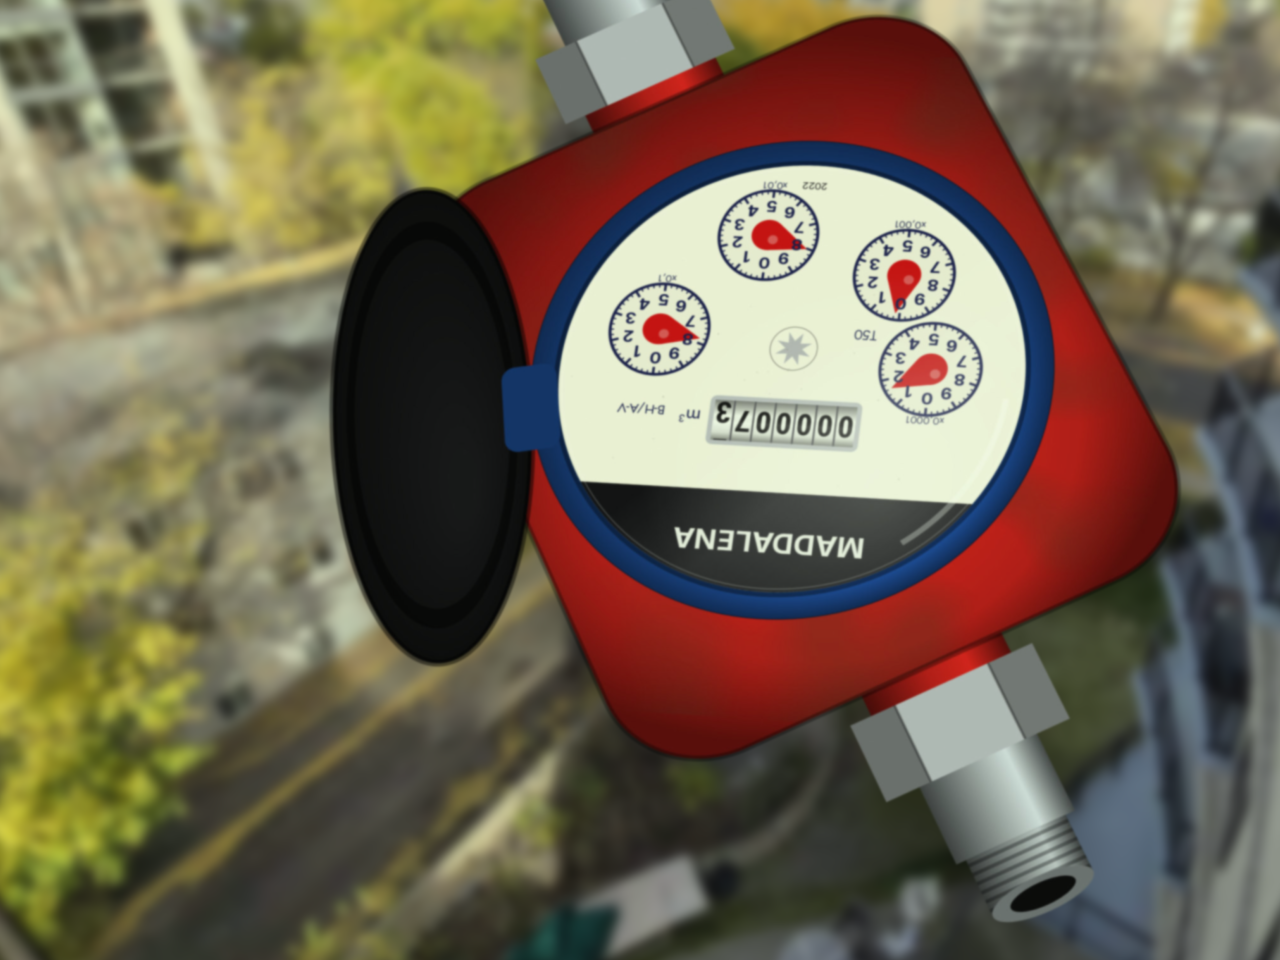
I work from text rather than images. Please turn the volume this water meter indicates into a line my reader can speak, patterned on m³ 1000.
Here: m³ 72.7801
